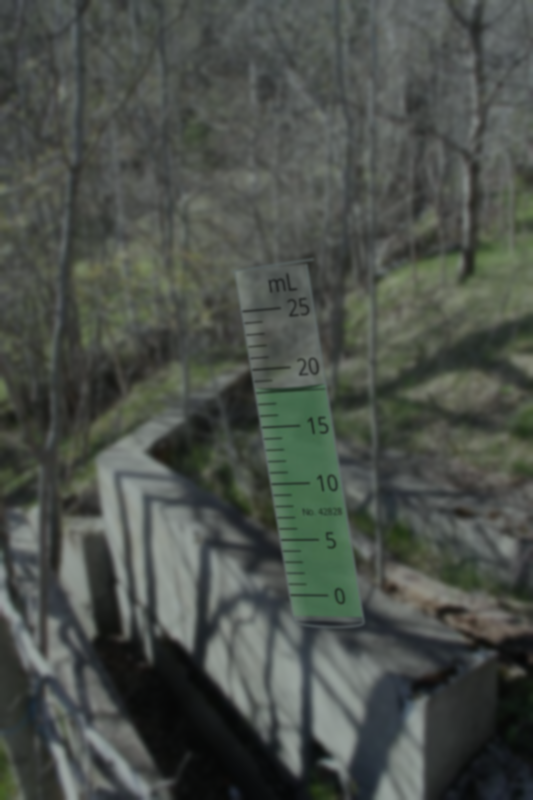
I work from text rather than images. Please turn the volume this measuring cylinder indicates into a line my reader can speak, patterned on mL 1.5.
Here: mL 18
